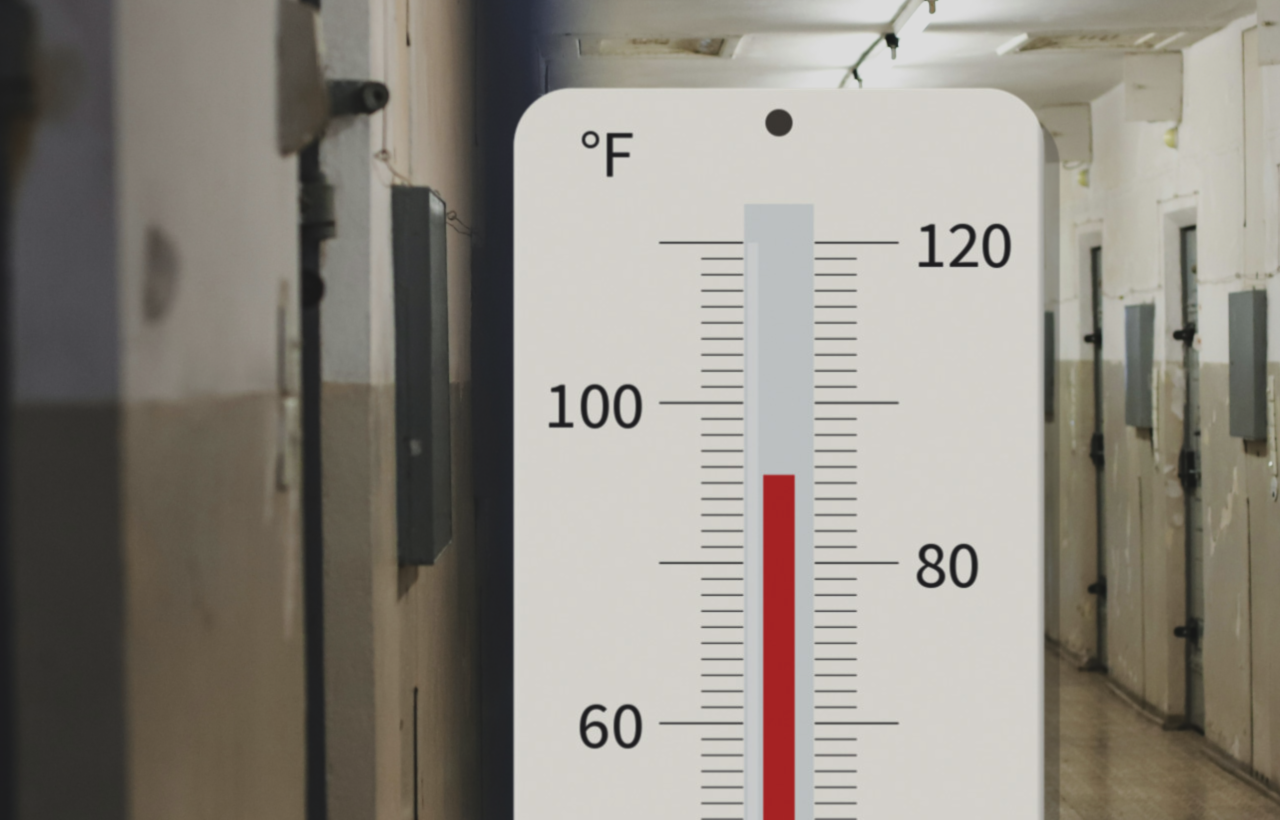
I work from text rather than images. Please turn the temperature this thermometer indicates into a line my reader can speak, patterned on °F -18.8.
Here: °F 91
